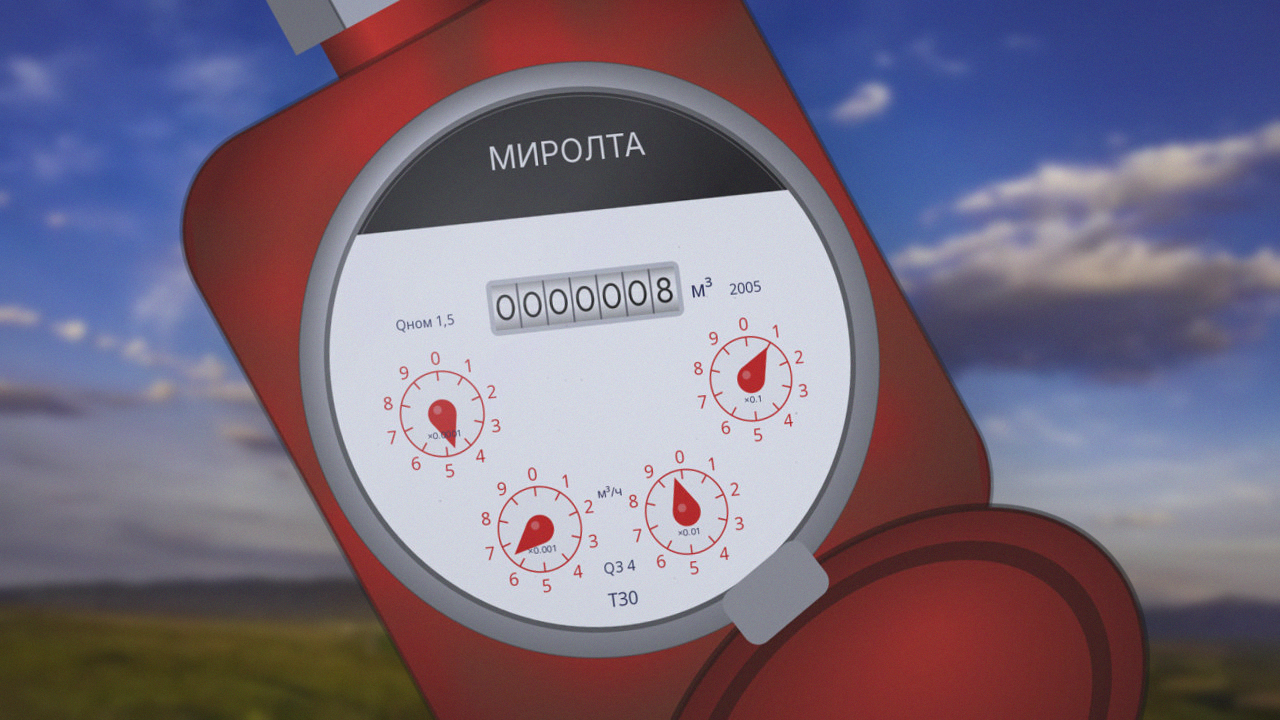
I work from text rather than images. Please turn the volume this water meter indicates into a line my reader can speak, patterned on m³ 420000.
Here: m³ 8.0964
